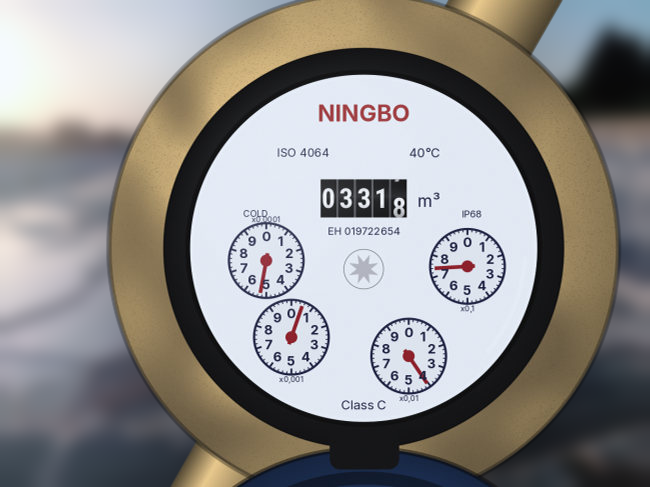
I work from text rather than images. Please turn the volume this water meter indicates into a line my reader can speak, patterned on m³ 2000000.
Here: m³ 3317.7405
